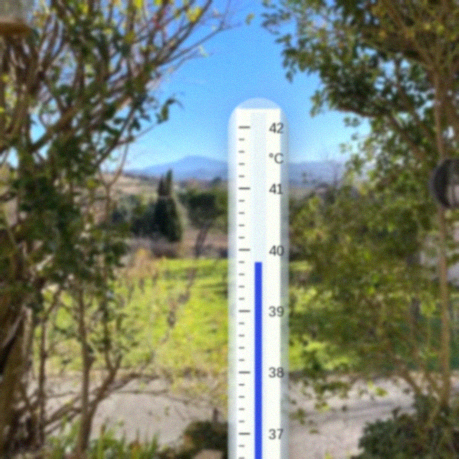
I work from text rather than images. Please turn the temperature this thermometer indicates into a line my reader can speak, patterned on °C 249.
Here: °C 39.8
